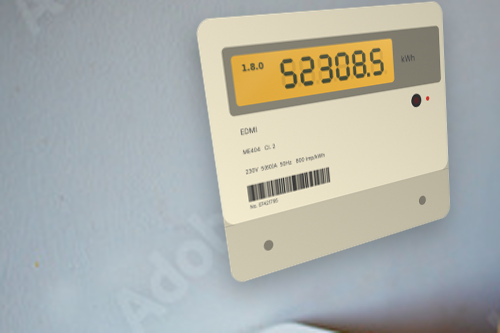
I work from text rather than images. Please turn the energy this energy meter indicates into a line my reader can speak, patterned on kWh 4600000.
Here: kWh 52308.5
